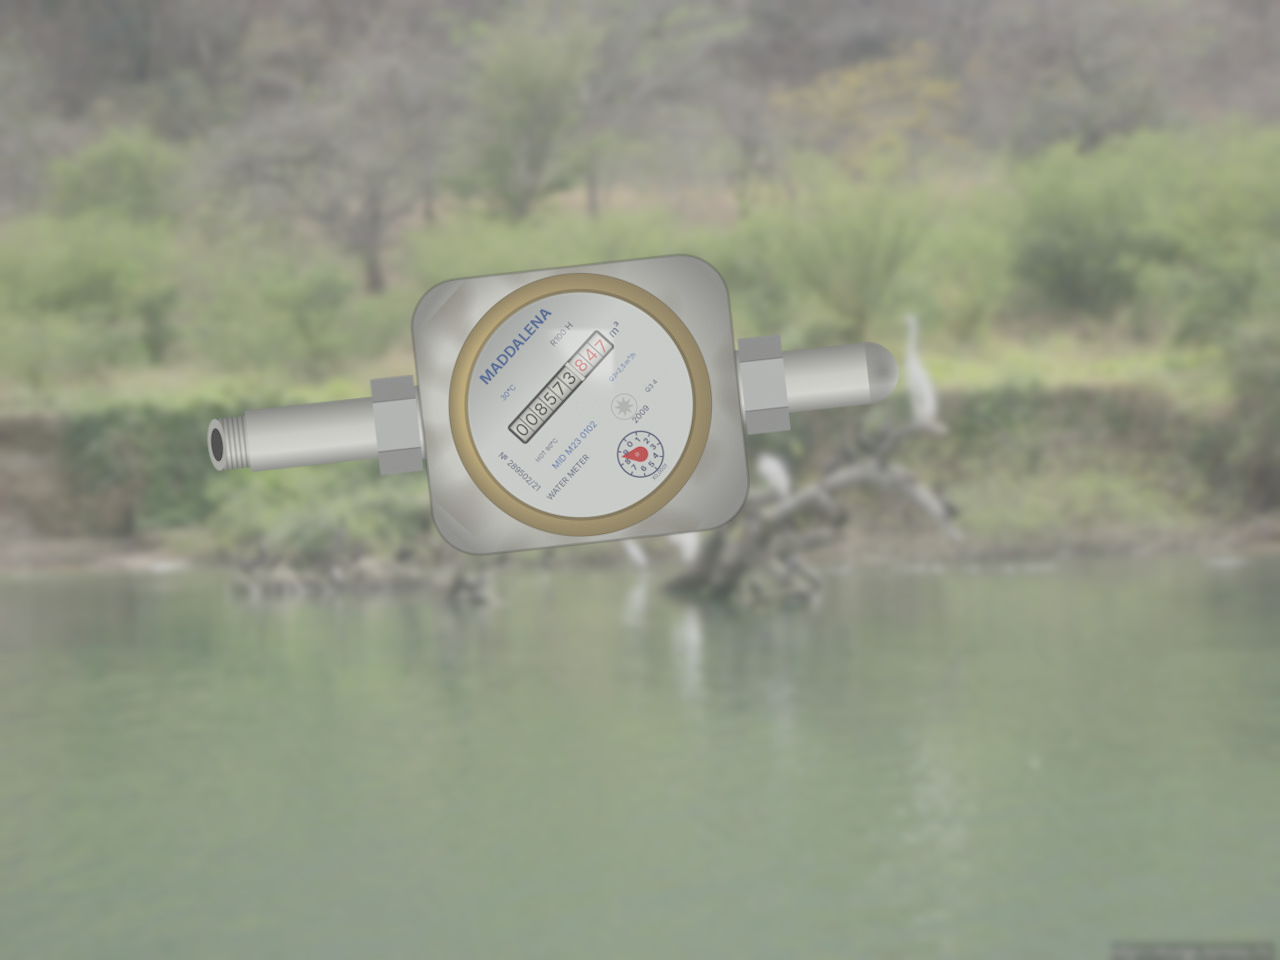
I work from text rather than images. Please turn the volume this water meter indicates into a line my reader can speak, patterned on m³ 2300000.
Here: m³ 8573.8468
